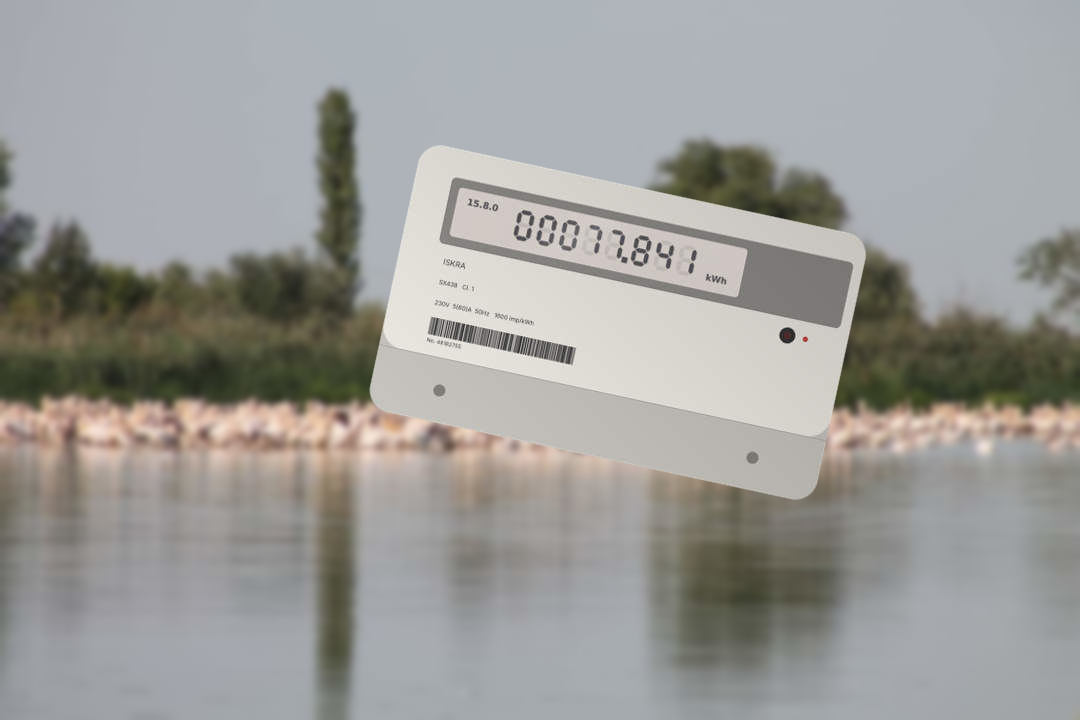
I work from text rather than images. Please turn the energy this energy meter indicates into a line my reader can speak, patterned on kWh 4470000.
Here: kWh 77.841
